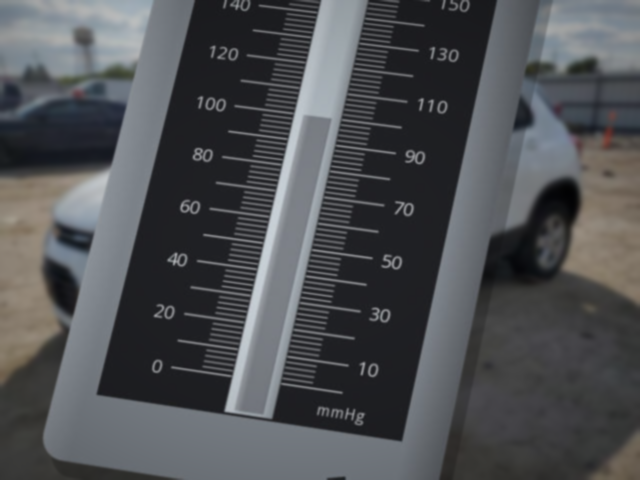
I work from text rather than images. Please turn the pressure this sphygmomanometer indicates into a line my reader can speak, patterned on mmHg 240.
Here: mmHg 100
